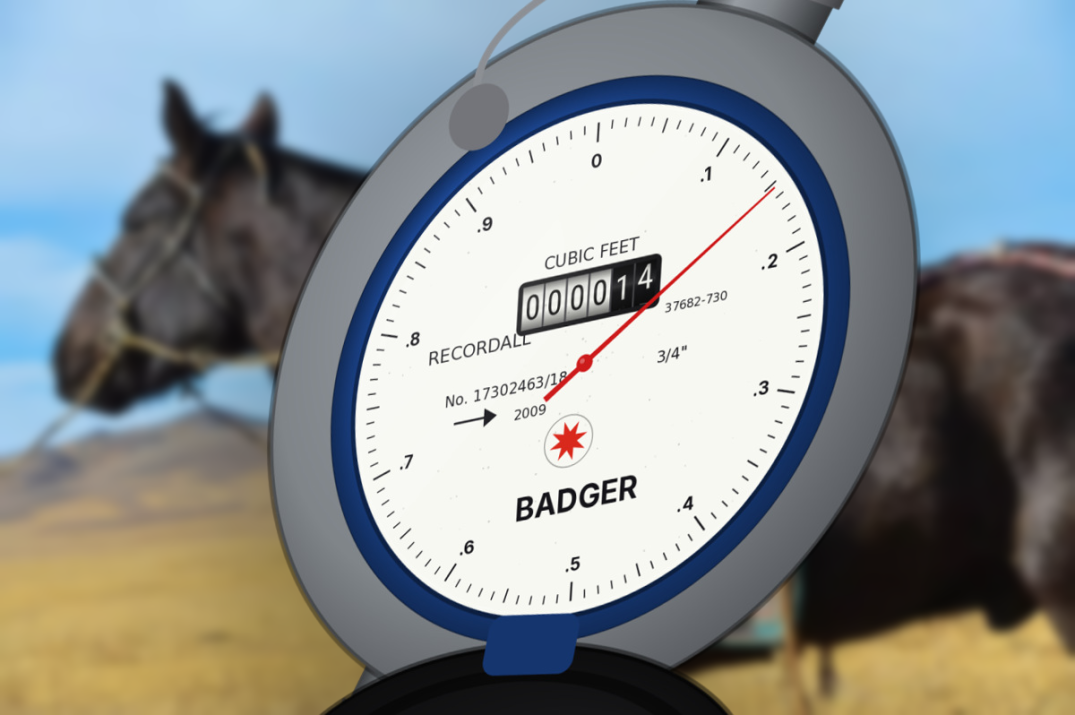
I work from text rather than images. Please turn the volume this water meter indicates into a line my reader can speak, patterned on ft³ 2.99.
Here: ft³ 14.15
